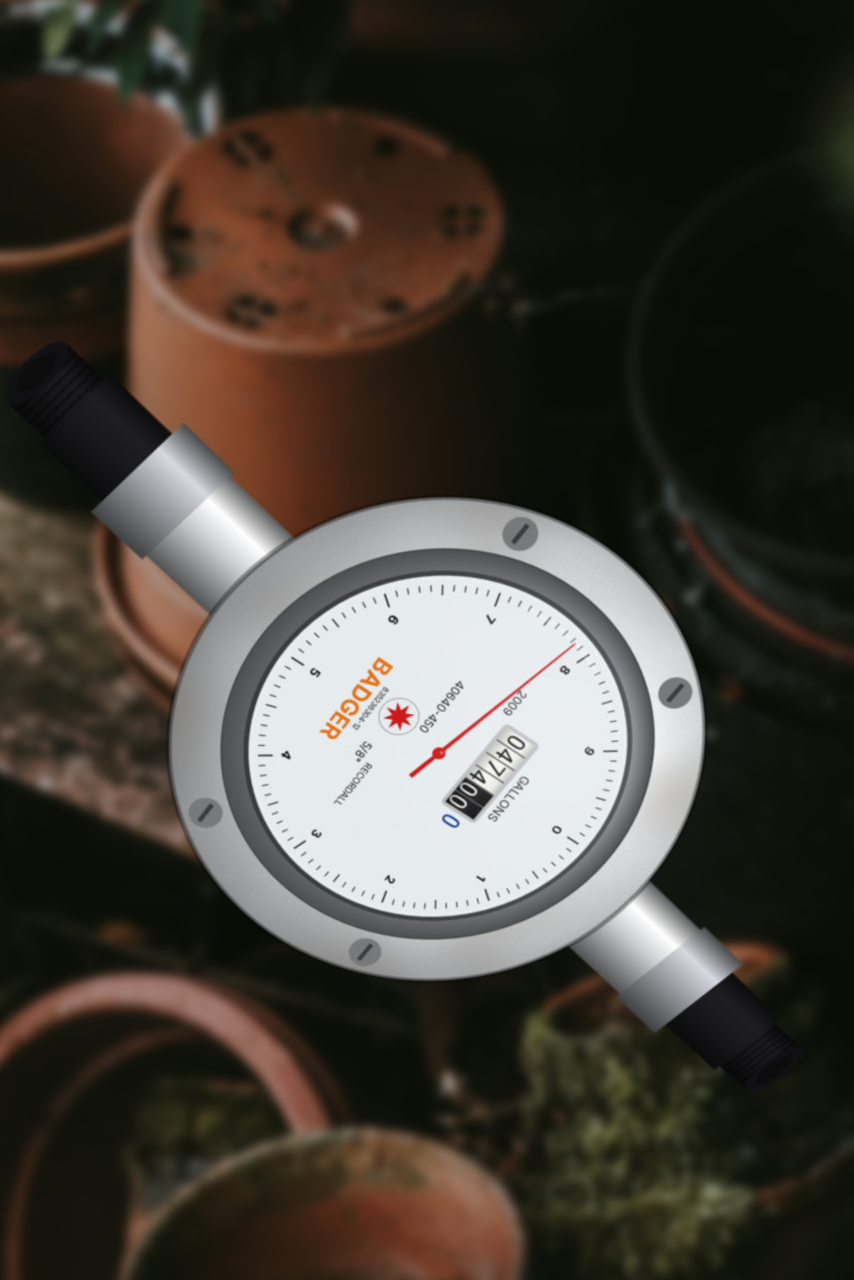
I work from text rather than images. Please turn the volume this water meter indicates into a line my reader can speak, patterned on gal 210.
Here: gal 473997.8
